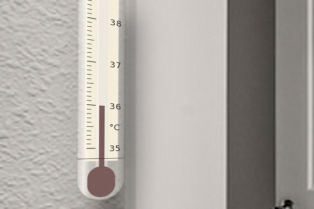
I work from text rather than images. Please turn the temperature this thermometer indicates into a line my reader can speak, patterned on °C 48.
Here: °C 36
